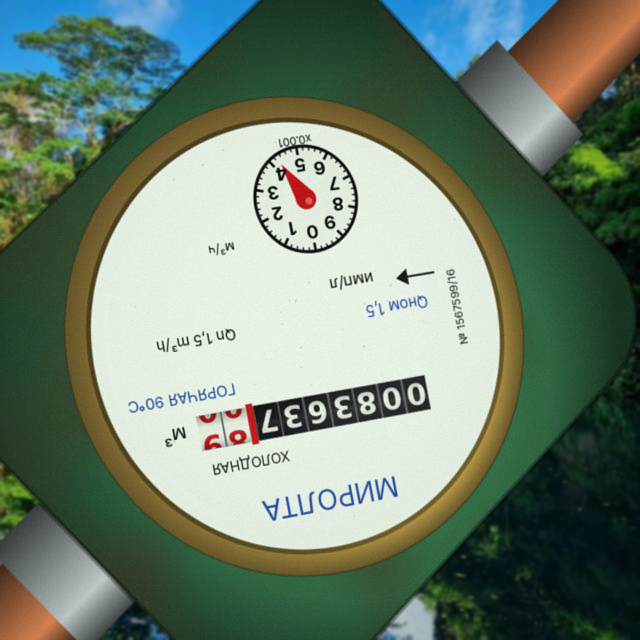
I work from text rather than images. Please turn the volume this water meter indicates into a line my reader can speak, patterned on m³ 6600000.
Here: m³ 83637.894
